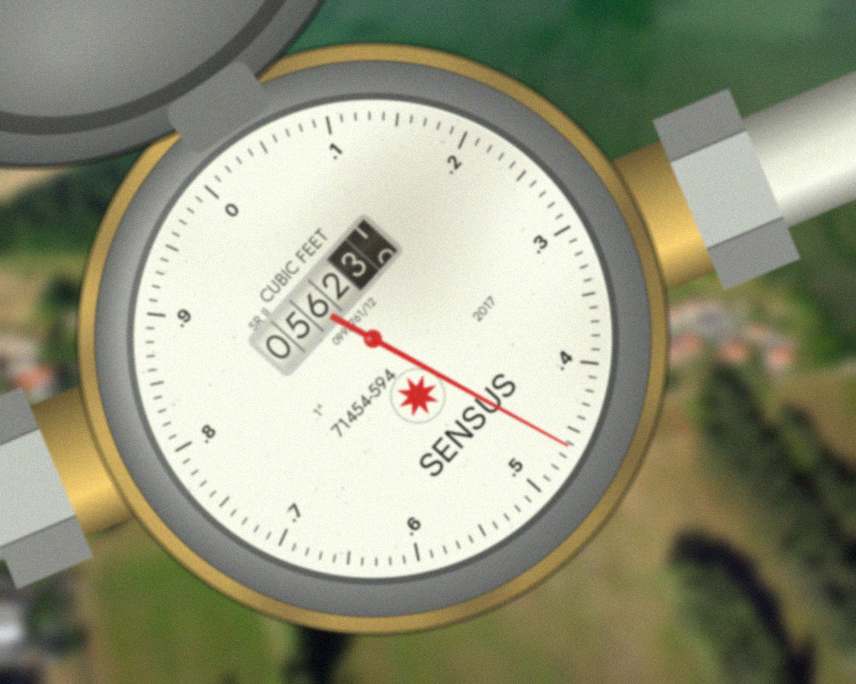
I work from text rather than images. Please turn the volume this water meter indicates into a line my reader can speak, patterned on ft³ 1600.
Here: ft³ 56231.46
